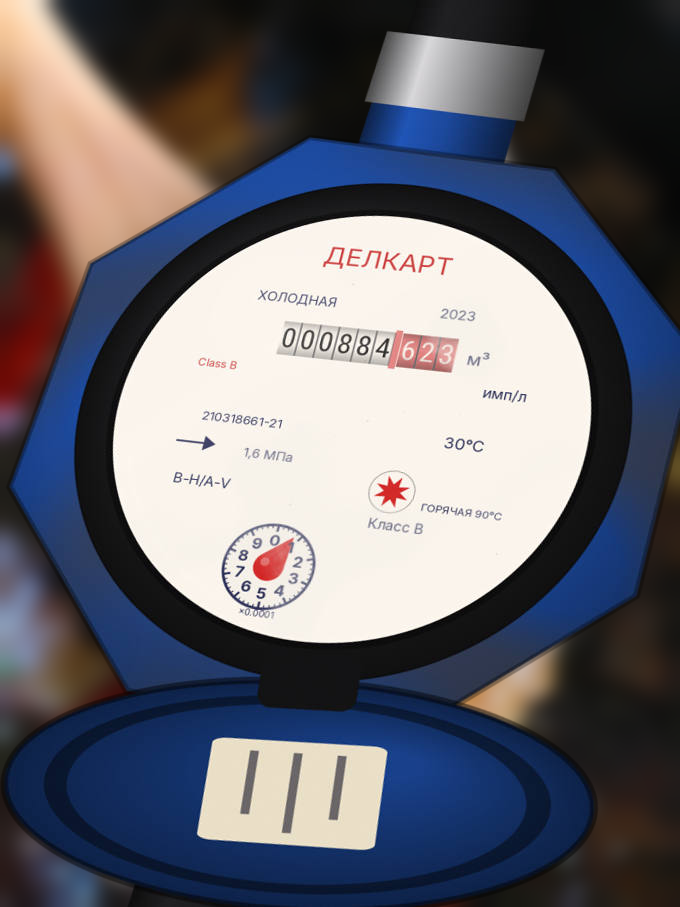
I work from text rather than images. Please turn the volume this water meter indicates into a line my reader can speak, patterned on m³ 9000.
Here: m³ 884.6230
